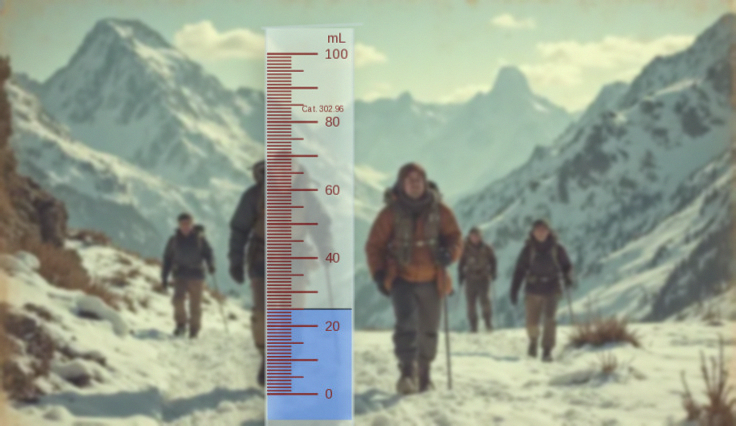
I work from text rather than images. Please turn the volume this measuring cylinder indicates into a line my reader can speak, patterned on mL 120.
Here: mL 25
